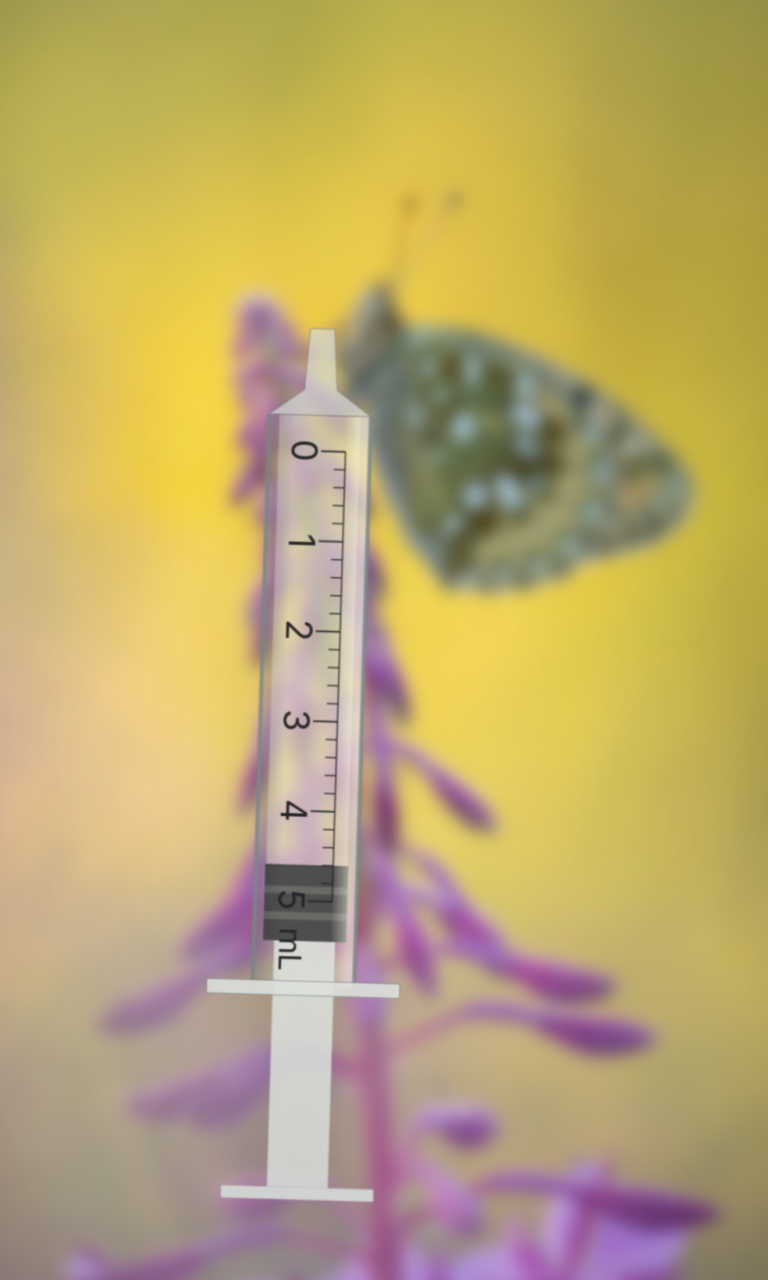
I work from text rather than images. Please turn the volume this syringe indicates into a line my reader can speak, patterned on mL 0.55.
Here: mL 4.6
